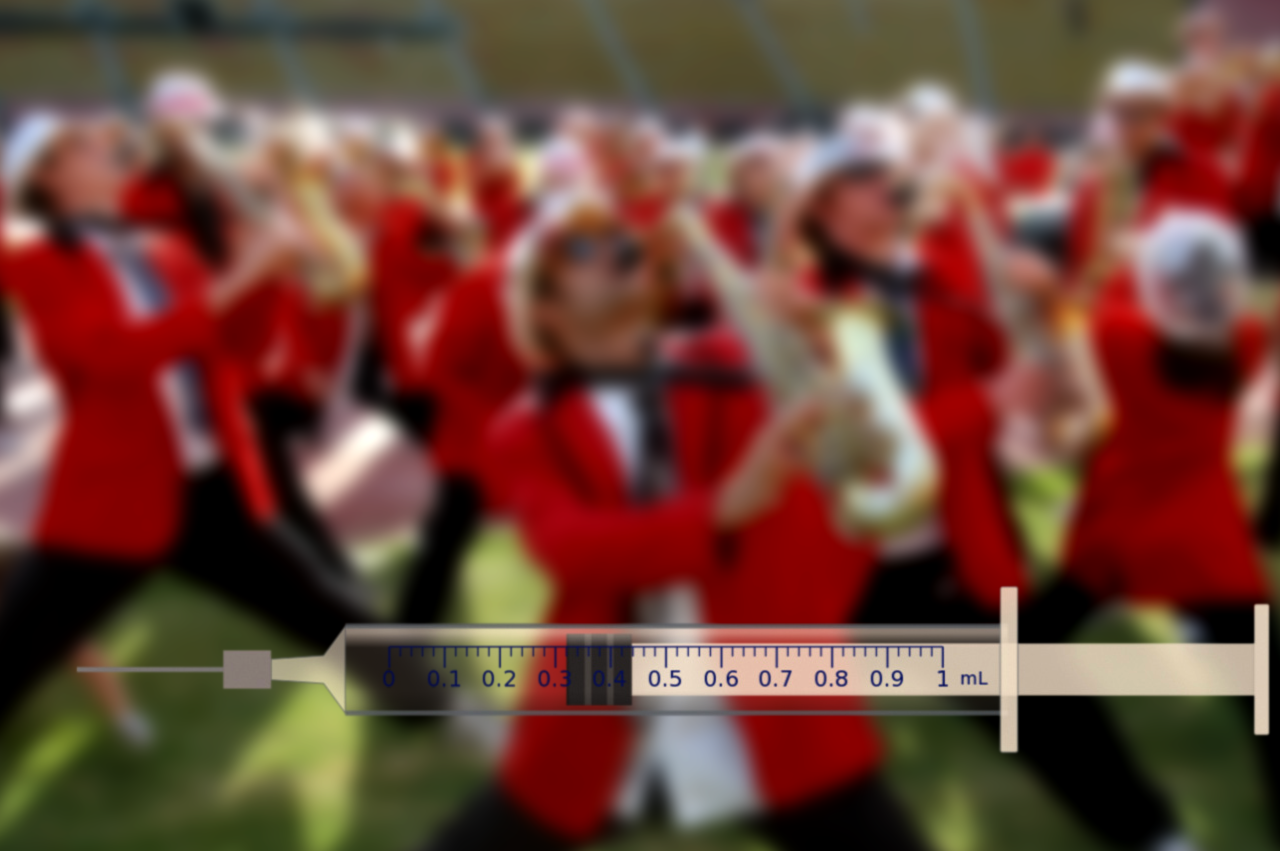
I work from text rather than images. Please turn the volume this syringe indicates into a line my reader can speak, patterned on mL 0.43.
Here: mL 0.32
